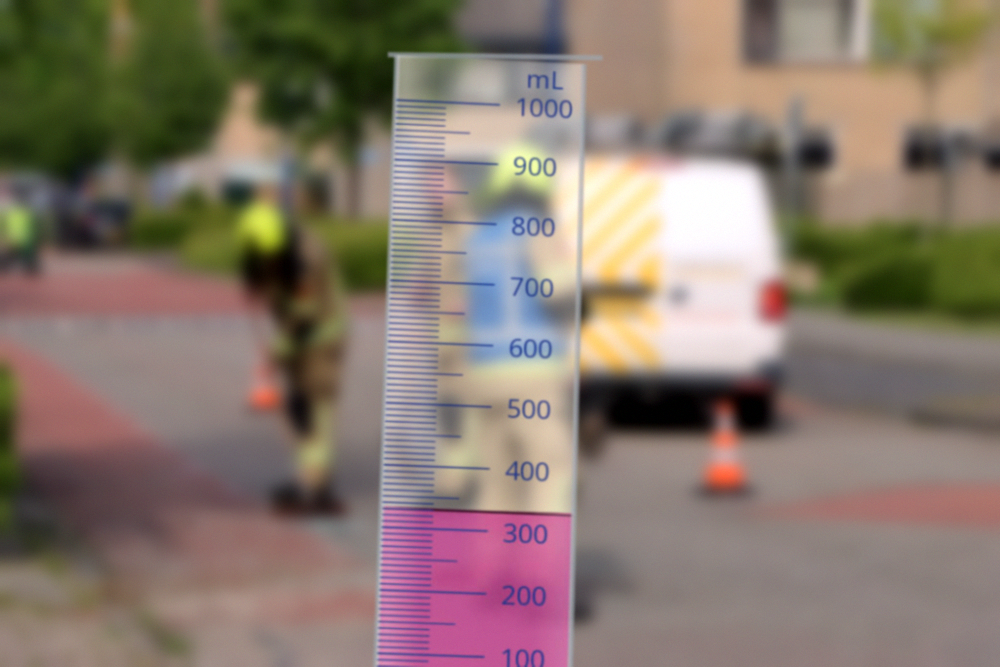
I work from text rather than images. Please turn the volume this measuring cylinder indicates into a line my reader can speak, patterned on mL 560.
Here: mL 330
